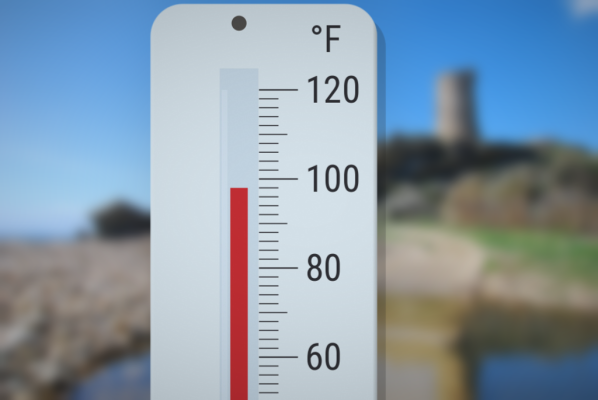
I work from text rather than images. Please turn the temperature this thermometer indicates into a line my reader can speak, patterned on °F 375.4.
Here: °F 98
